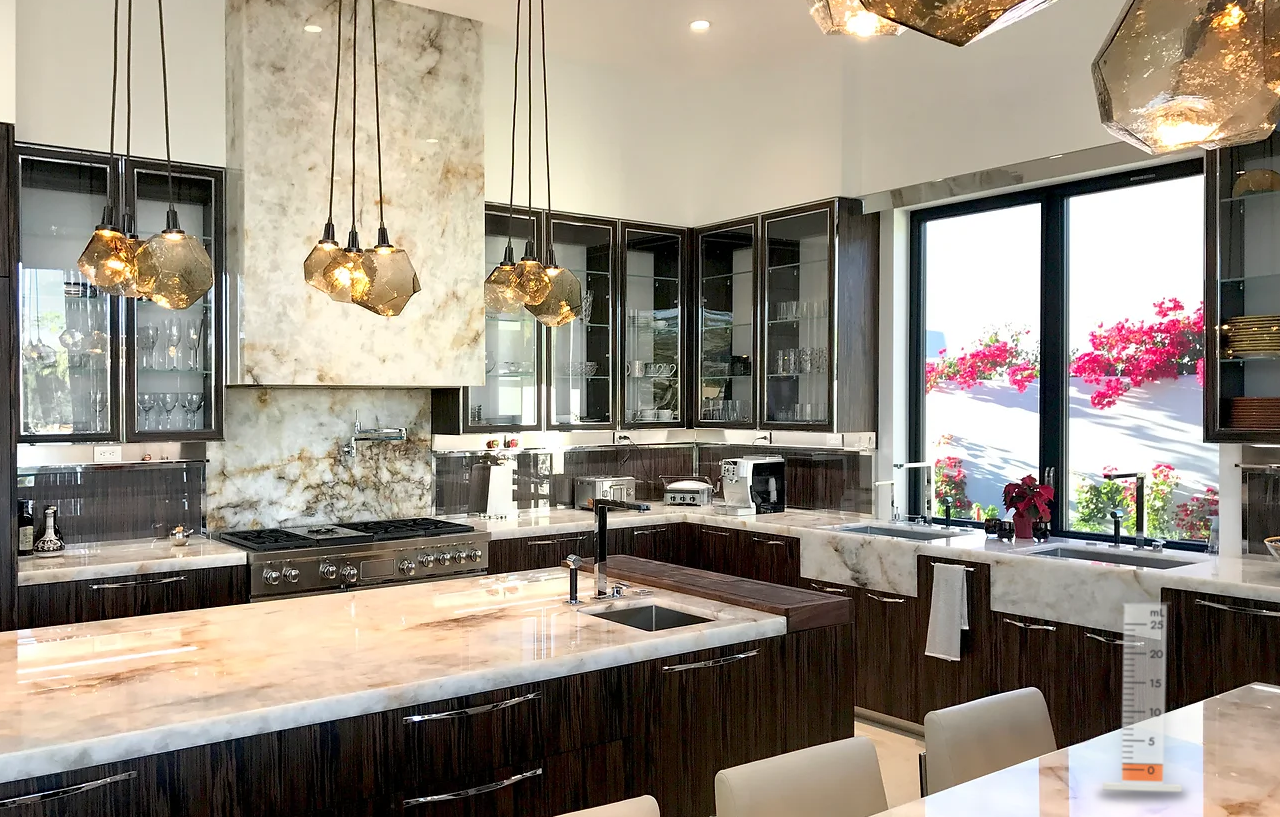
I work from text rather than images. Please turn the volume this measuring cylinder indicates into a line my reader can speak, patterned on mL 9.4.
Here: mL 1
